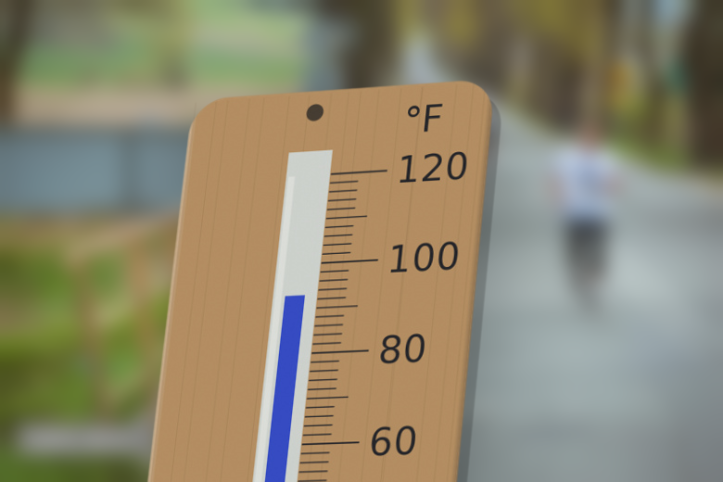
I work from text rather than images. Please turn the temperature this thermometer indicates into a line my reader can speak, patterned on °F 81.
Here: °F 93
